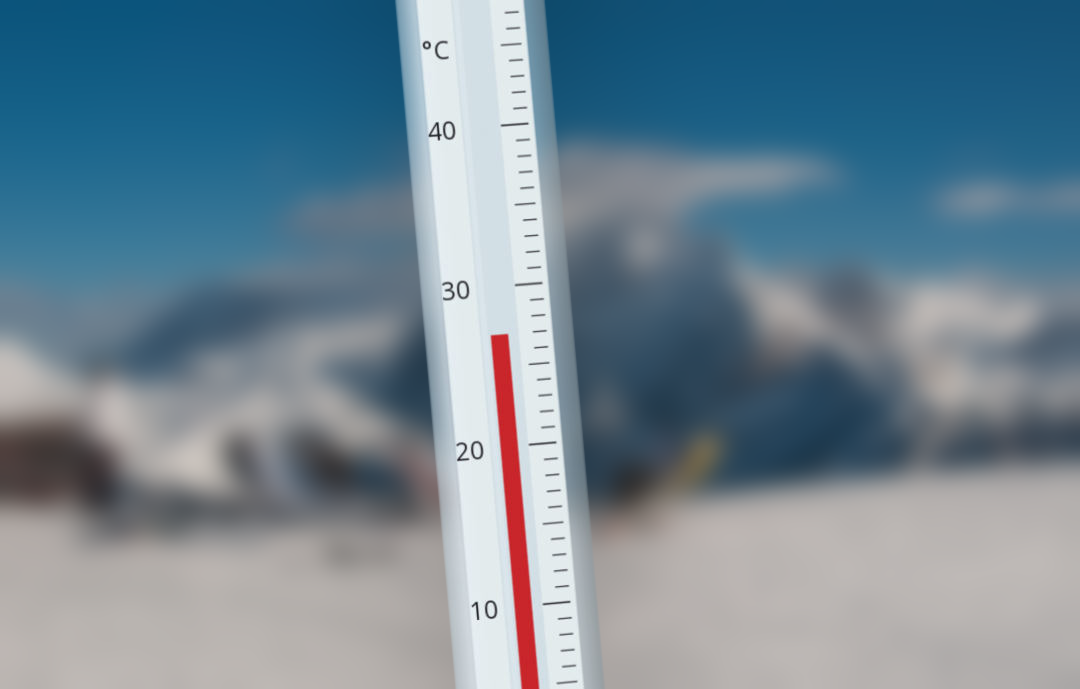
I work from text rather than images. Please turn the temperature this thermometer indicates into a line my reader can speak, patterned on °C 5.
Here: °C 27
